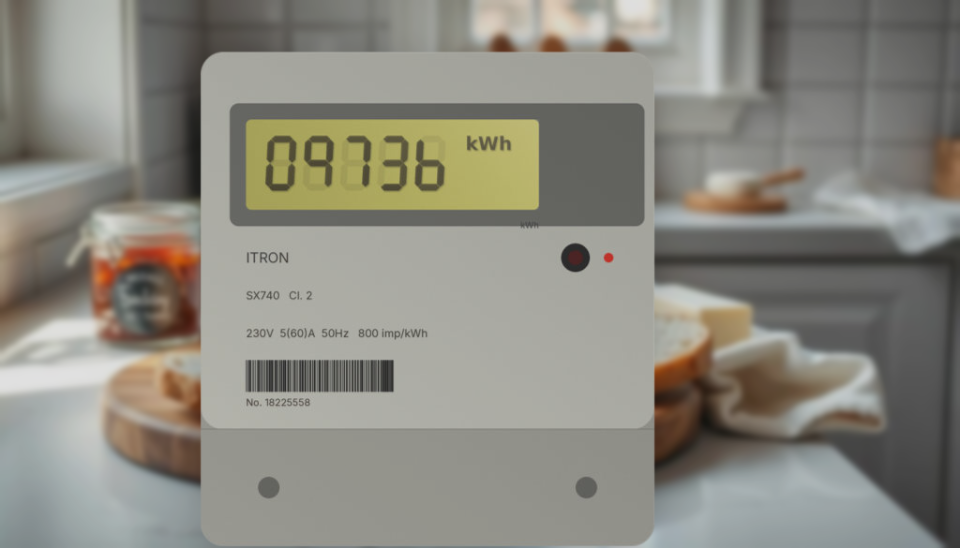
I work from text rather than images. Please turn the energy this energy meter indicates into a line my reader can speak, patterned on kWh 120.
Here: kWh 9736
